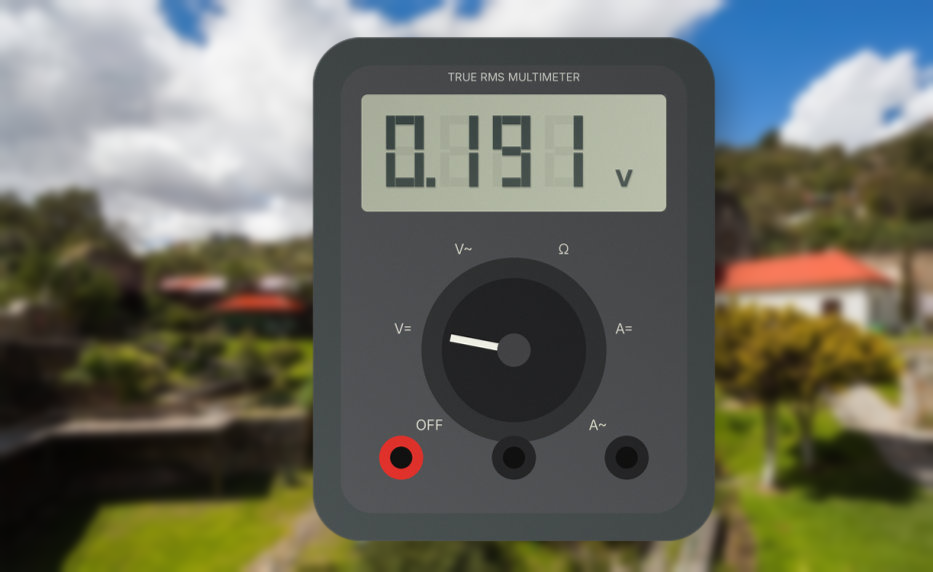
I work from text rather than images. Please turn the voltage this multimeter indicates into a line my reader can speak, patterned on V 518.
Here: V 0.191
